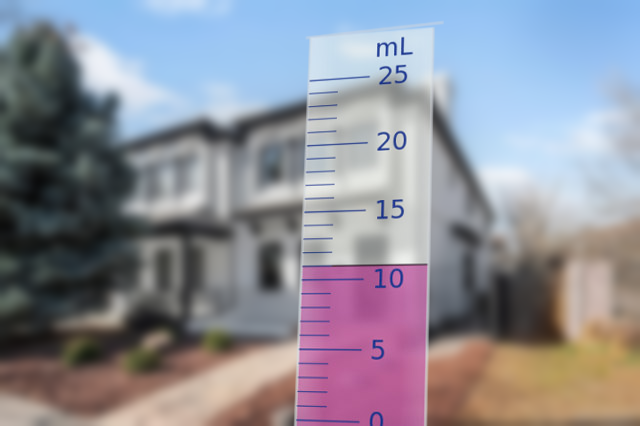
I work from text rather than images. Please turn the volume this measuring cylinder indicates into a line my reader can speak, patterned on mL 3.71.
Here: mL 11
